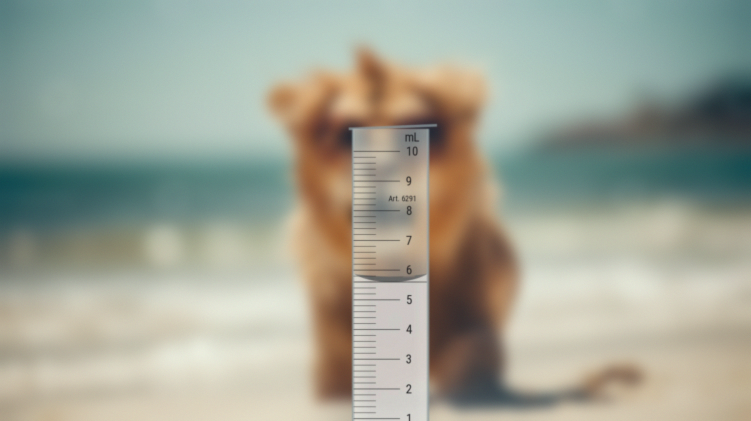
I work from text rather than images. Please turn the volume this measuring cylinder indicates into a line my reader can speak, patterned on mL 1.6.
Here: mL 5.6
